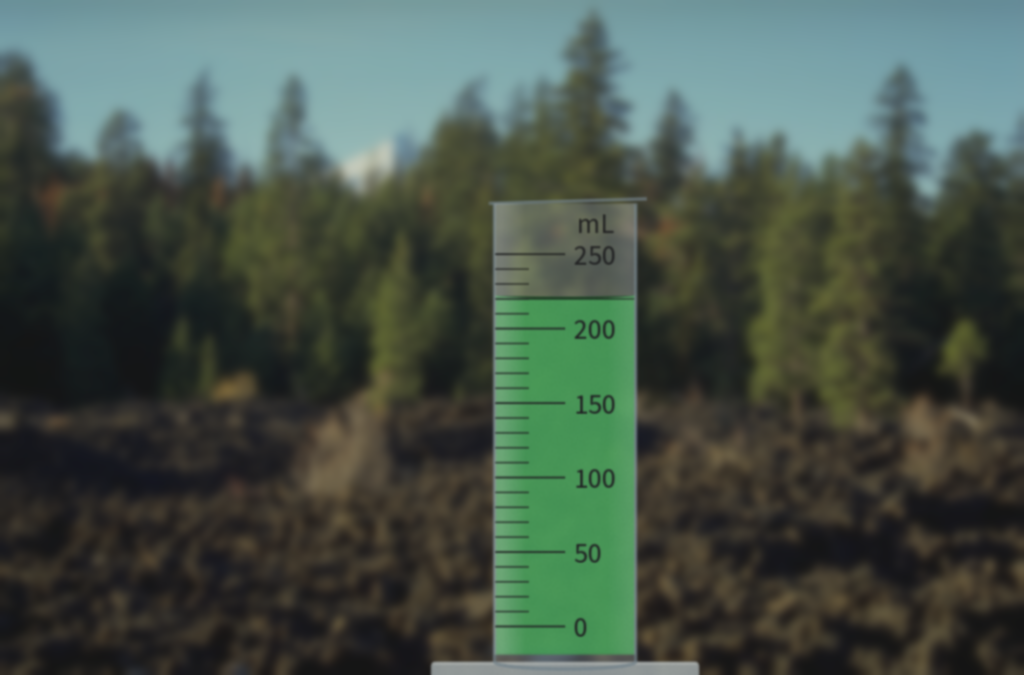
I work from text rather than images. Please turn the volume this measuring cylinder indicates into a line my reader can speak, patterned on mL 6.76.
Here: mL 220
